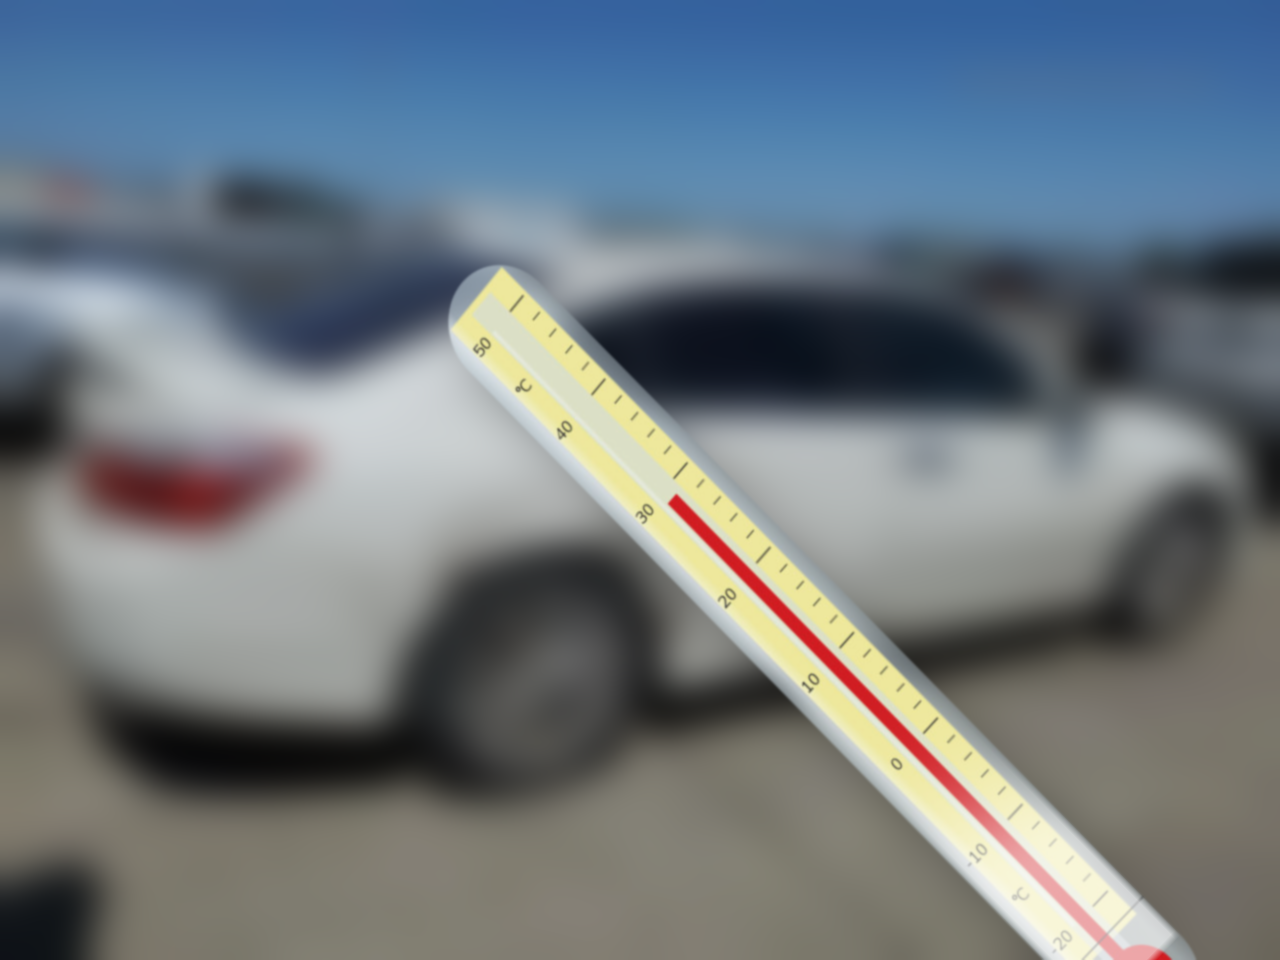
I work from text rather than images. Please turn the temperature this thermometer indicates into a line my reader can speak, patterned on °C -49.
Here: °C 29
